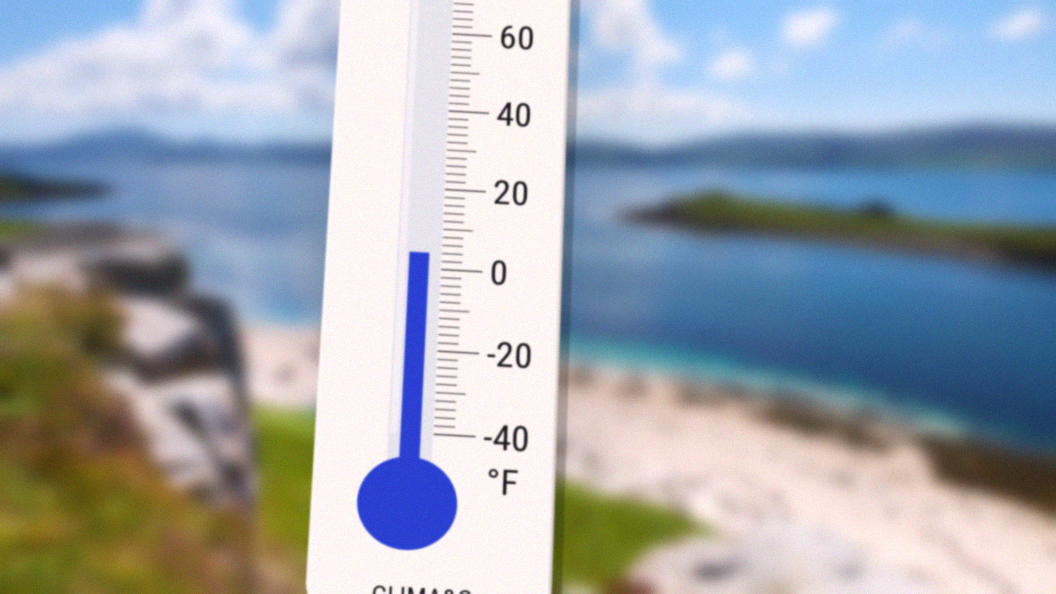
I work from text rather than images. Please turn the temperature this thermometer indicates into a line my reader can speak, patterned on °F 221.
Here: °F 4
